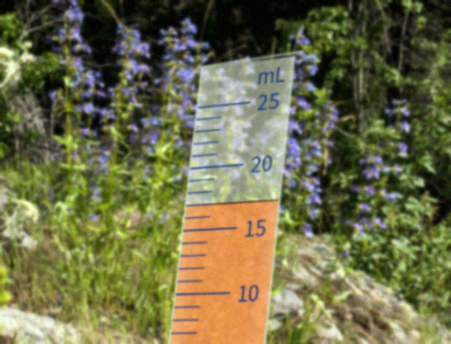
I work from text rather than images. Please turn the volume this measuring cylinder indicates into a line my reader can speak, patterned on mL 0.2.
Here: mL 17
